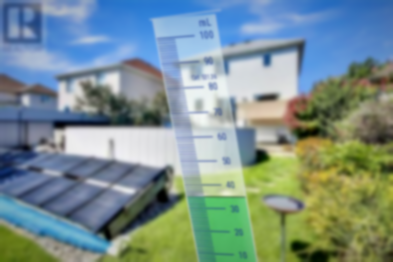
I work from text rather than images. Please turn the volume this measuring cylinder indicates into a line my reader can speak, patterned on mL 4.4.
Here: mL 35
